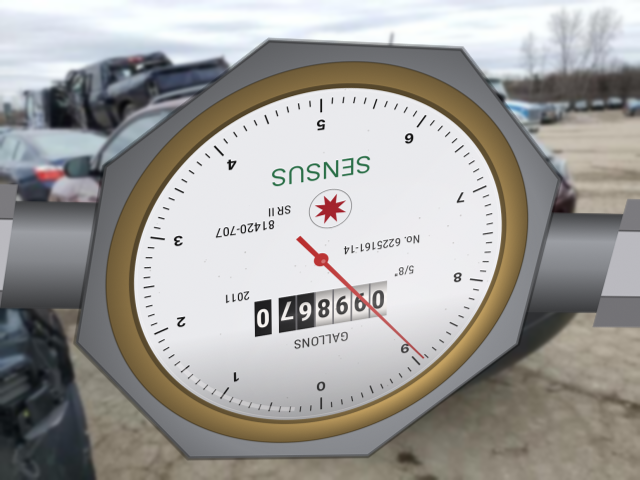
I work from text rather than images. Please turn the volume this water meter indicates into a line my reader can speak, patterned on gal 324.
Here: gal 998668.9
